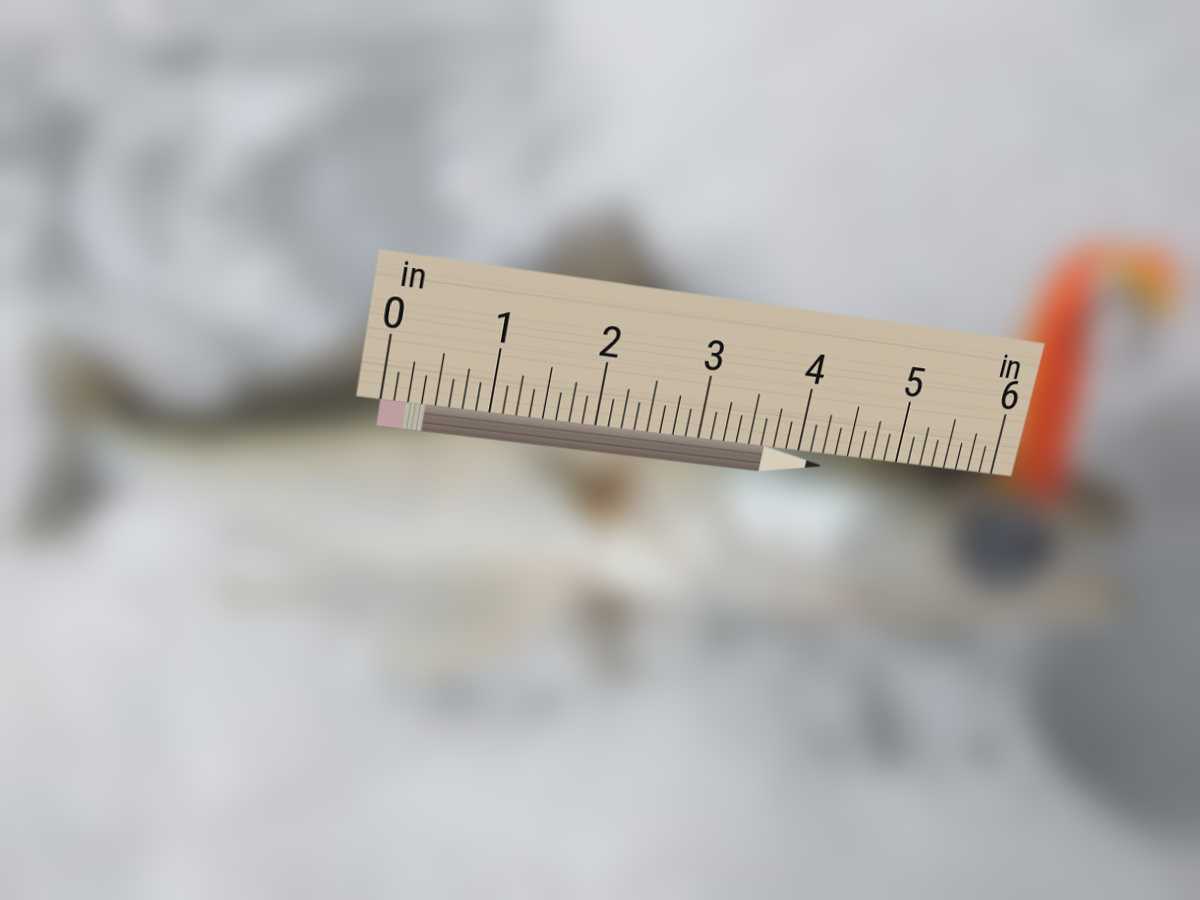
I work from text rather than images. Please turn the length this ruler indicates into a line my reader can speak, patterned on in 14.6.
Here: in 4.25
